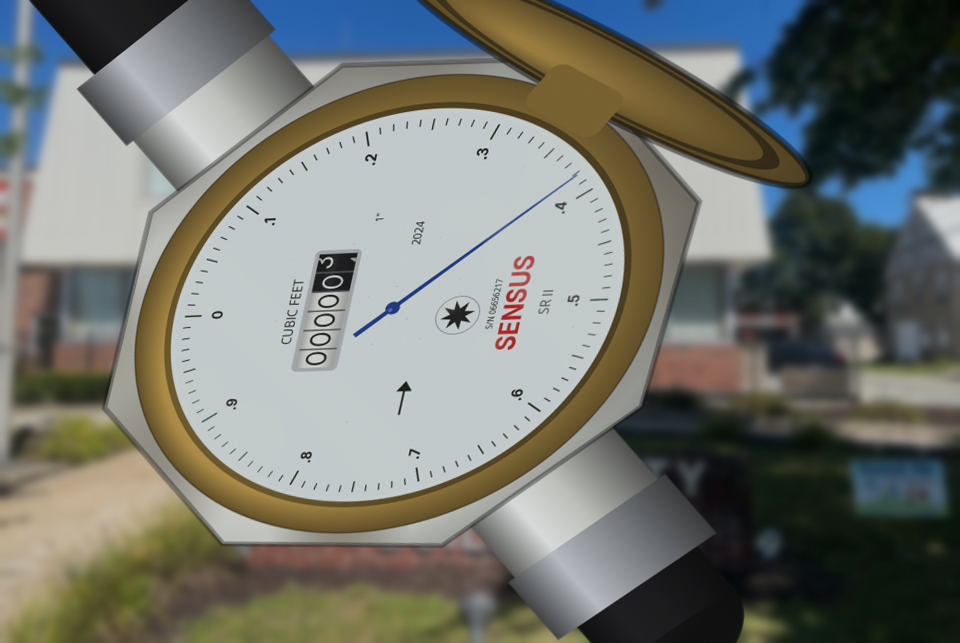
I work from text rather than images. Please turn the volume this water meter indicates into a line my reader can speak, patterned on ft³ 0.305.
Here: ft³ 3.38
